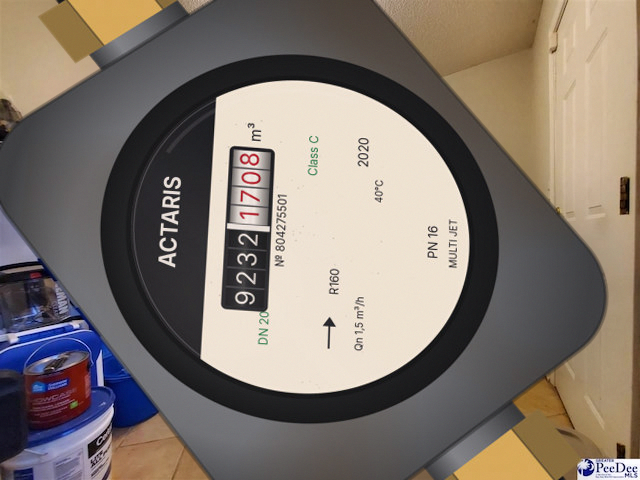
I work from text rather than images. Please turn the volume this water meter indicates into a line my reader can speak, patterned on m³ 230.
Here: m³ 9232.1708
